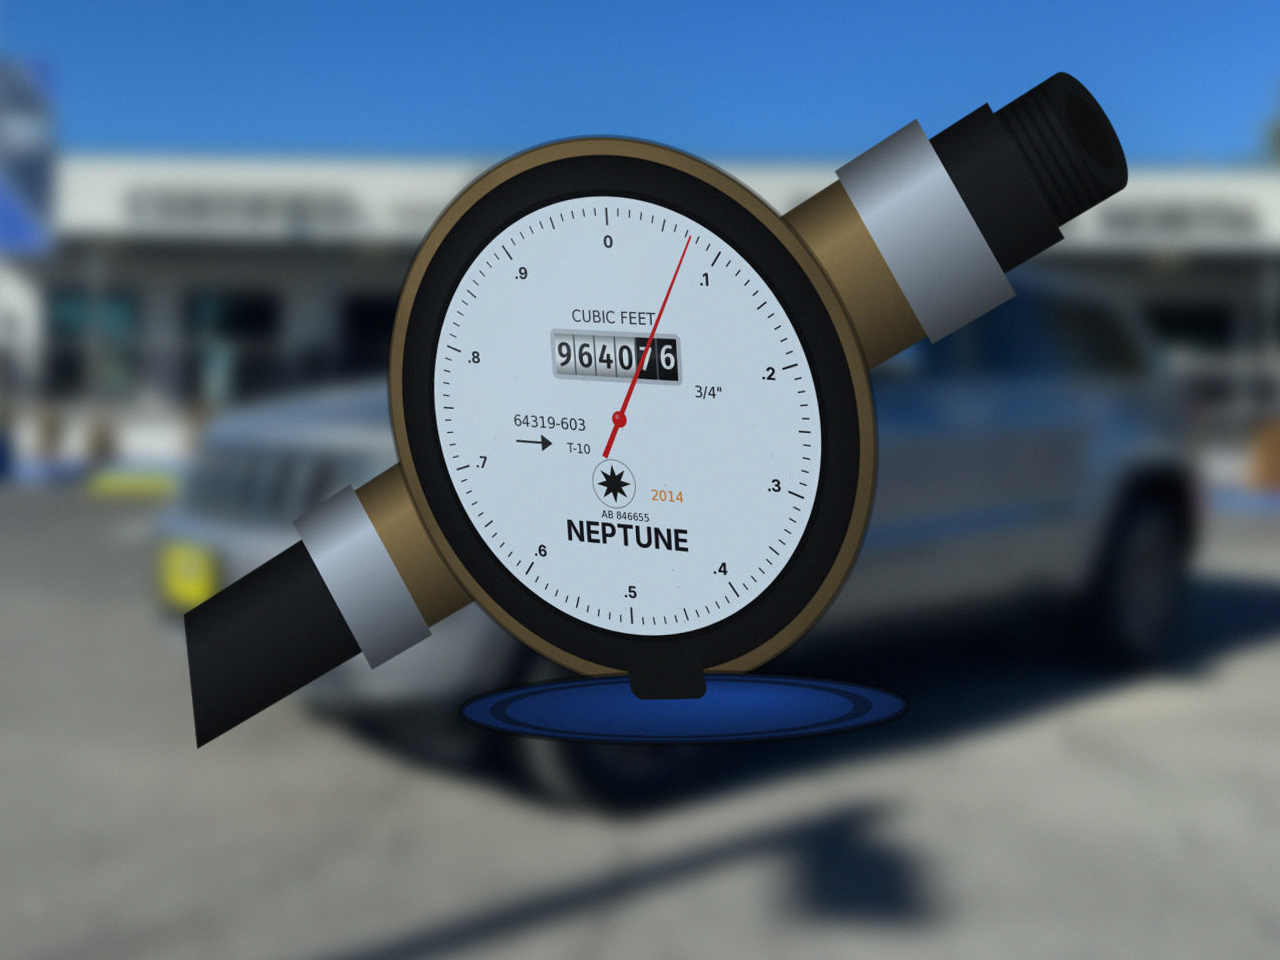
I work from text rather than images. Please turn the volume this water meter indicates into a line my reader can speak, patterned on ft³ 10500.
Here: ft³ 964076.07
